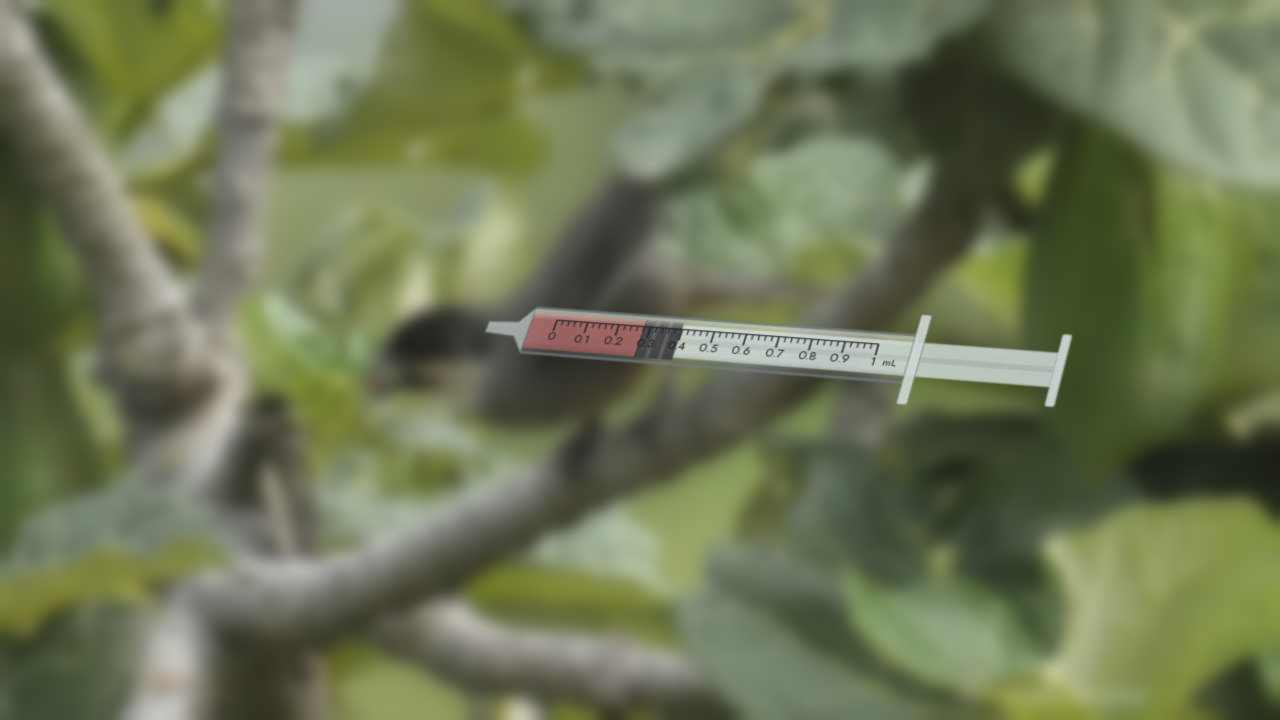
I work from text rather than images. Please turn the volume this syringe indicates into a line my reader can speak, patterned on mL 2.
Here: mL 0.28
